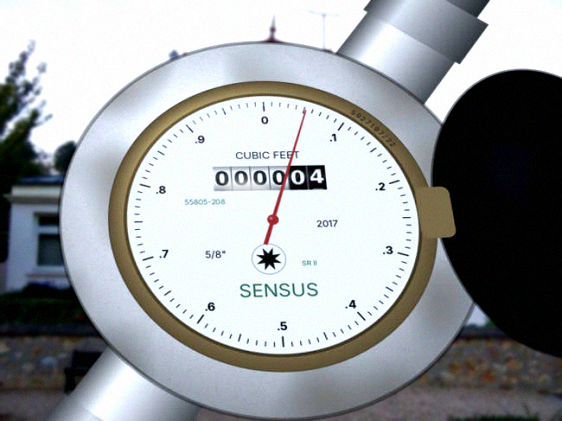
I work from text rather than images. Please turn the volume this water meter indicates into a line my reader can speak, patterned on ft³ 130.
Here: ft³ 4.05
